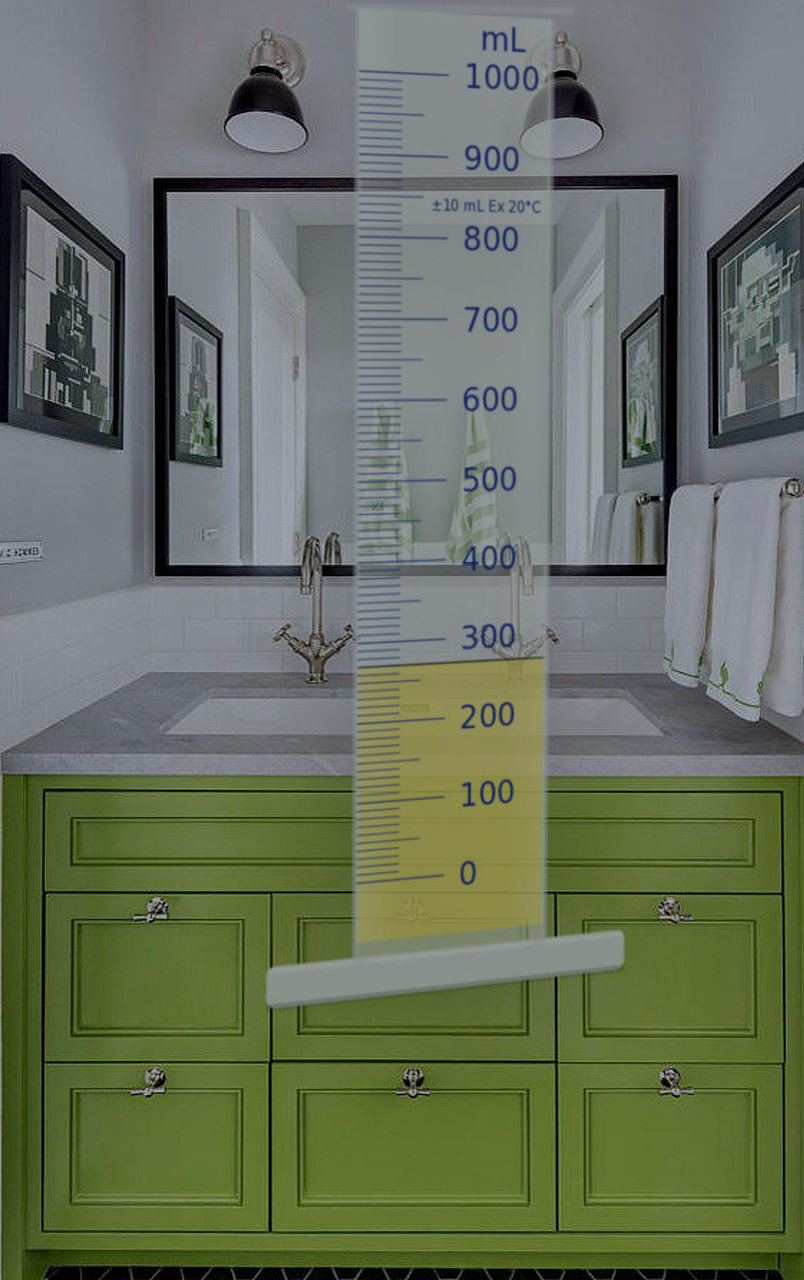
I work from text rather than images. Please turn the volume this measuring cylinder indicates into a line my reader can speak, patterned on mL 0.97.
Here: mL 270
